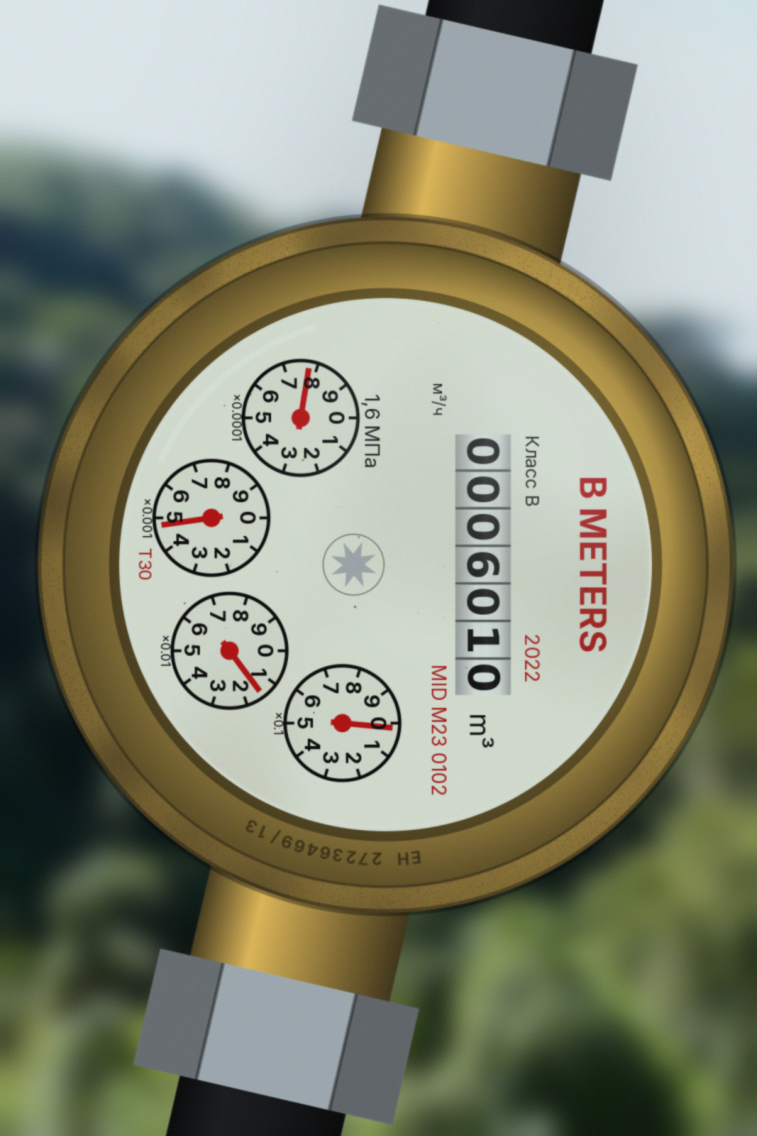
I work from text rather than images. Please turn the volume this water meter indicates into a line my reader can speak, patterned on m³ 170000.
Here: m³ 6010.0147
